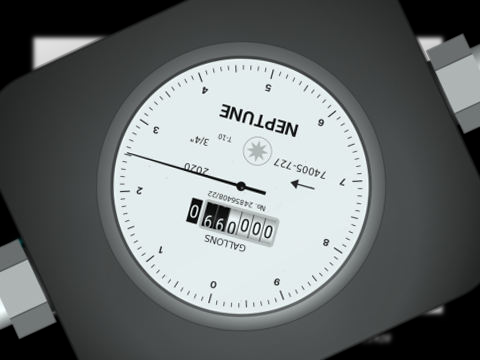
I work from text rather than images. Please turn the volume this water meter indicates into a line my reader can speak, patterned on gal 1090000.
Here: gal 992.5
